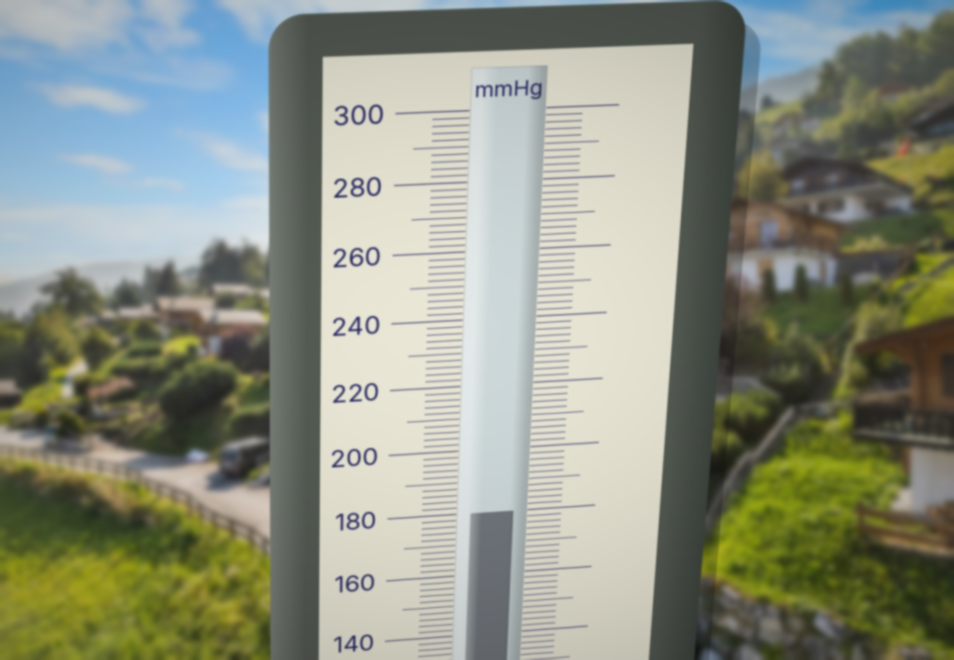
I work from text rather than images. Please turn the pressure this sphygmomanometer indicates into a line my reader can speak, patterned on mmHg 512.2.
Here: mmHg 180
